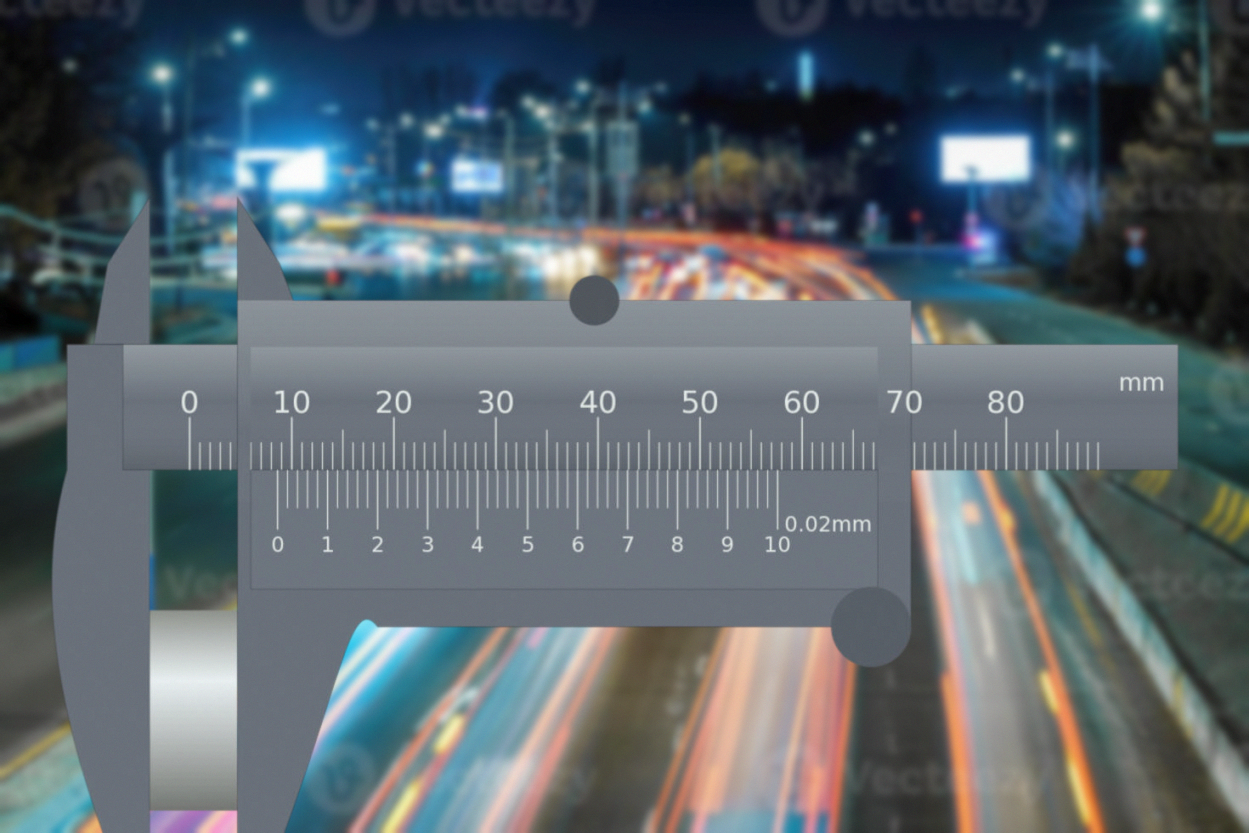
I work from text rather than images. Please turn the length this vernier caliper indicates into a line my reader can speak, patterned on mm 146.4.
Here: mm 8.6
